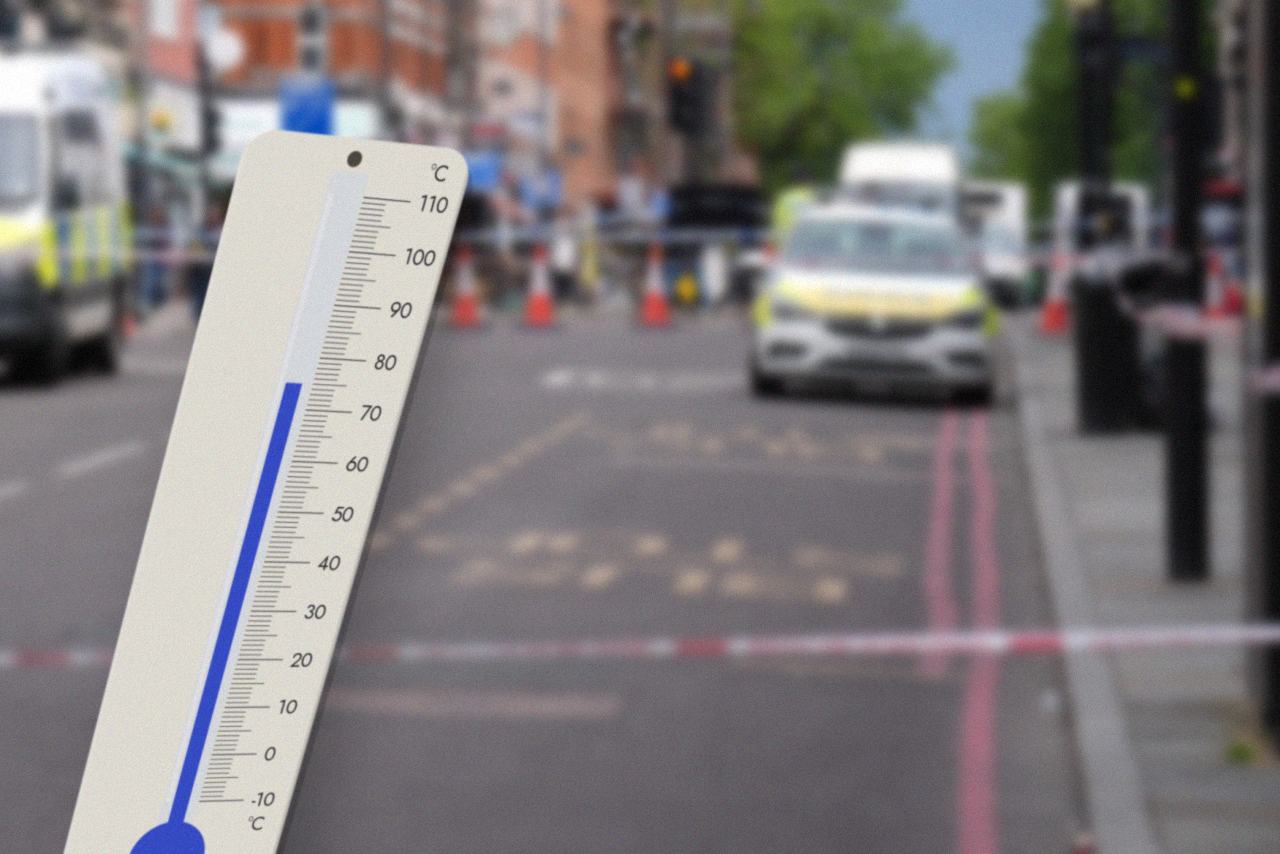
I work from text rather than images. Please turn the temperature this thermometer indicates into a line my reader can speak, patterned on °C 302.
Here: °C 75
